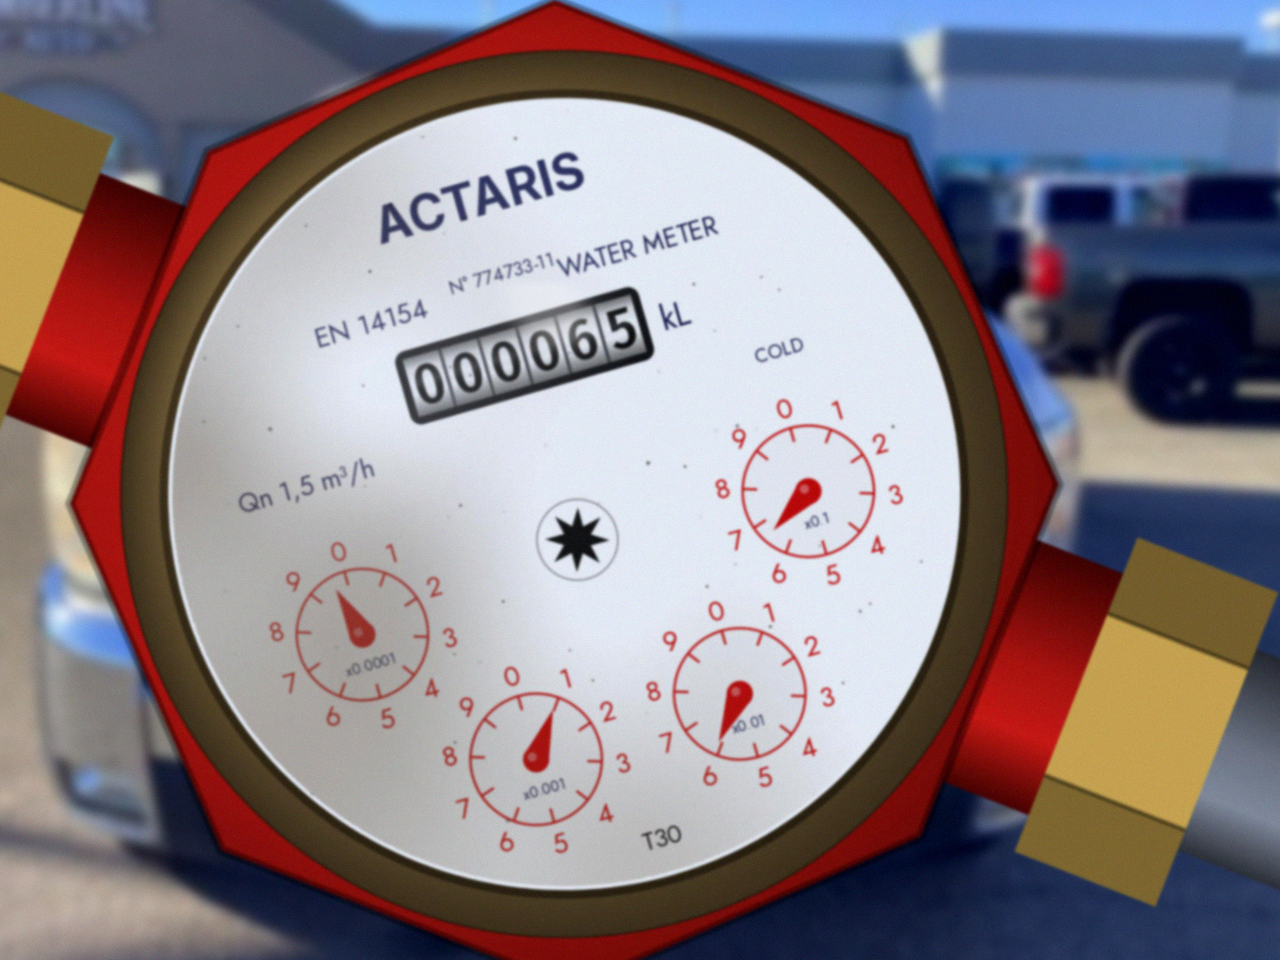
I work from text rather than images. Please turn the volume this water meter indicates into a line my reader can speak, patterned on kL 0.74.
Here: kL 65.6609
